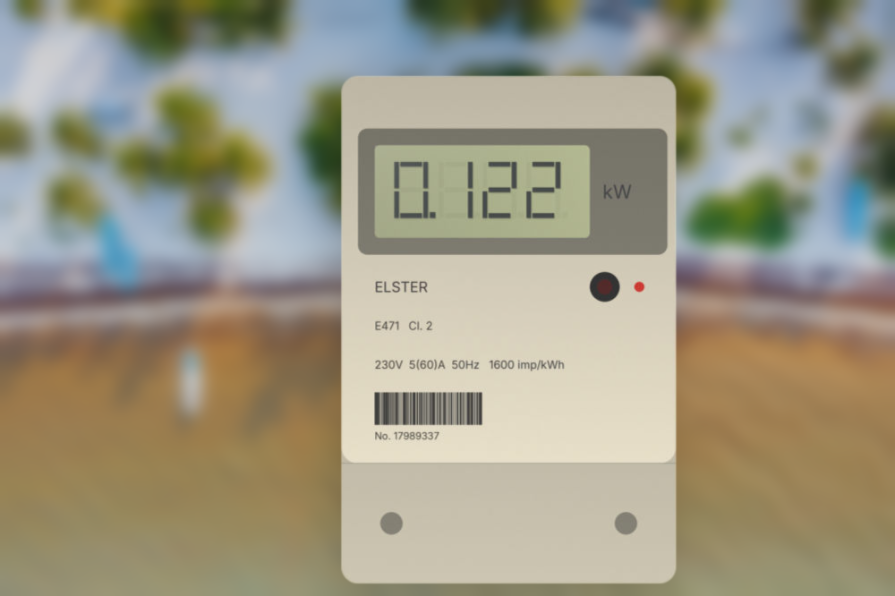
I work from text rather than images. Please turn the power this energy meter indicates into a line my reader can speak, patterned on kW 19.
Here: kW 0.122
